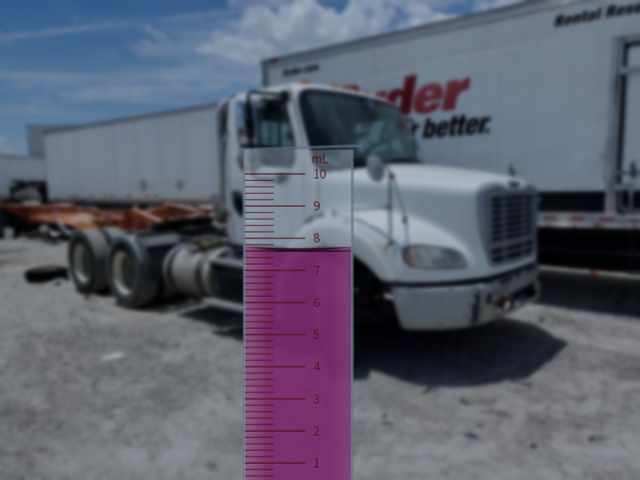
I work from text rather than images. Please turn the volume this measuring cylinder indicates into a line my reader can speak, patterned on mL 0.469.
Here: mL 7.6
